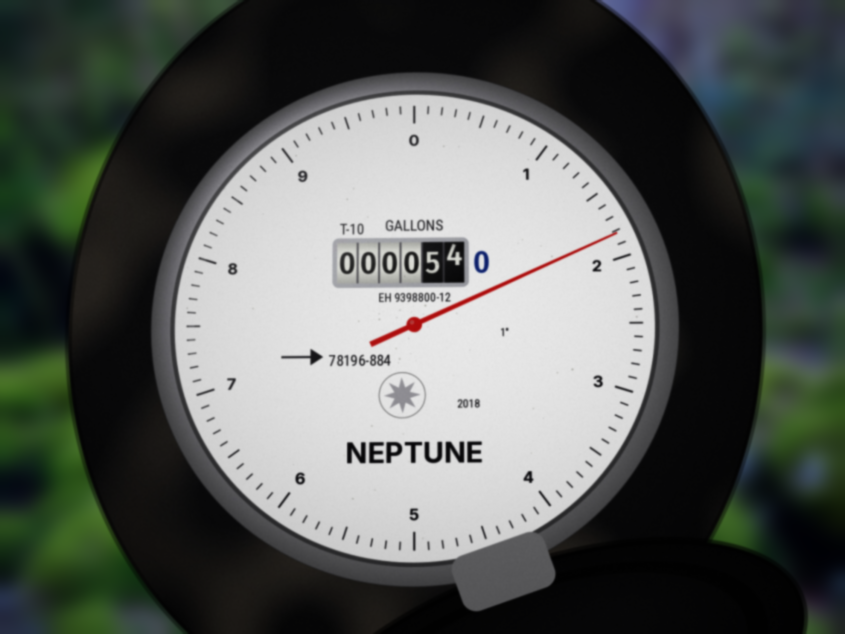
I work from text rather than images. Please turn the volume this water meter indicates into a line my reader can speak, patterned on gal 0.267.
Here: gal 541.8
